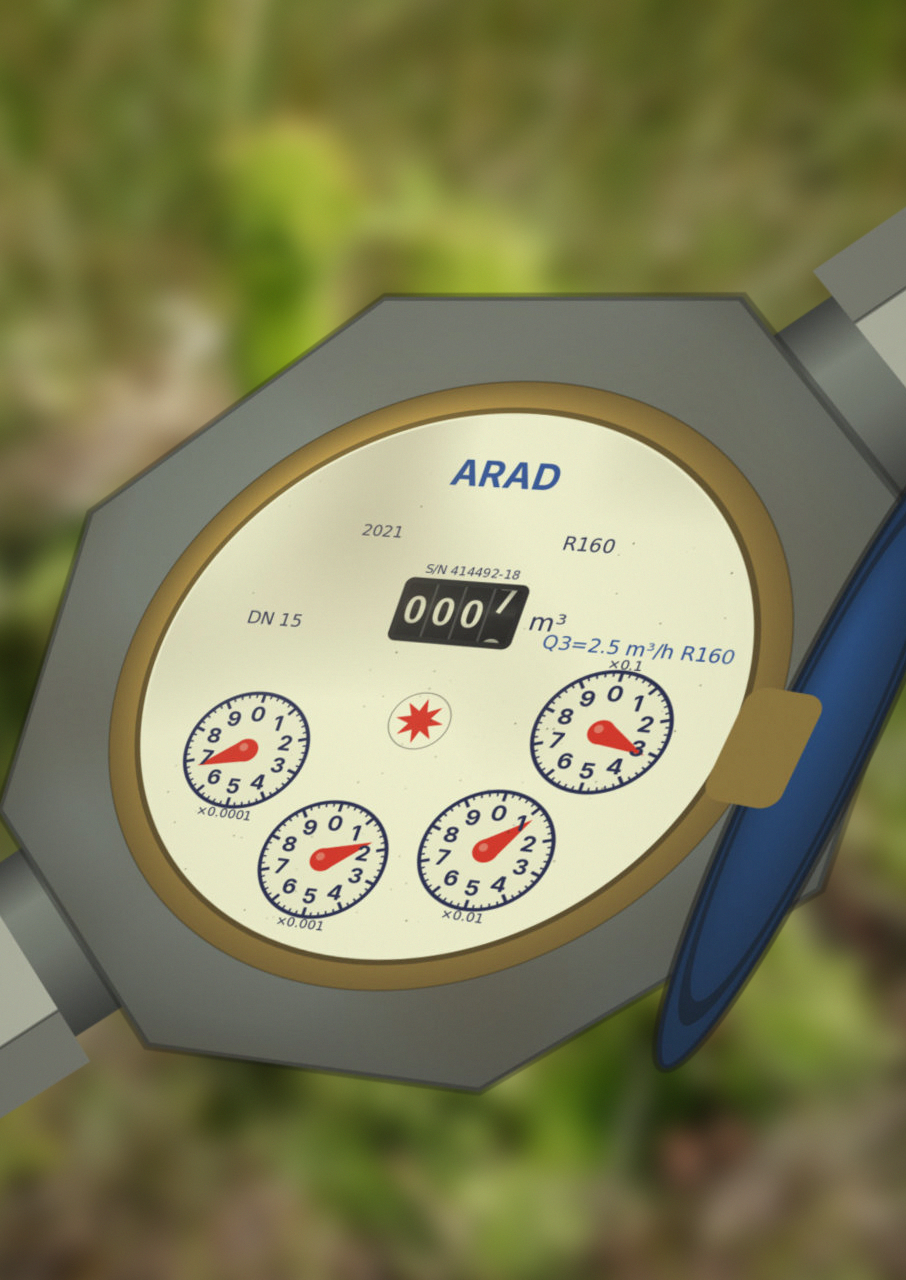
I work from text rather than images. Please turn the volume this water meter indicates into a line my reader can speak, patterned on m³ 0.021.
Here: m³ 7.3116
